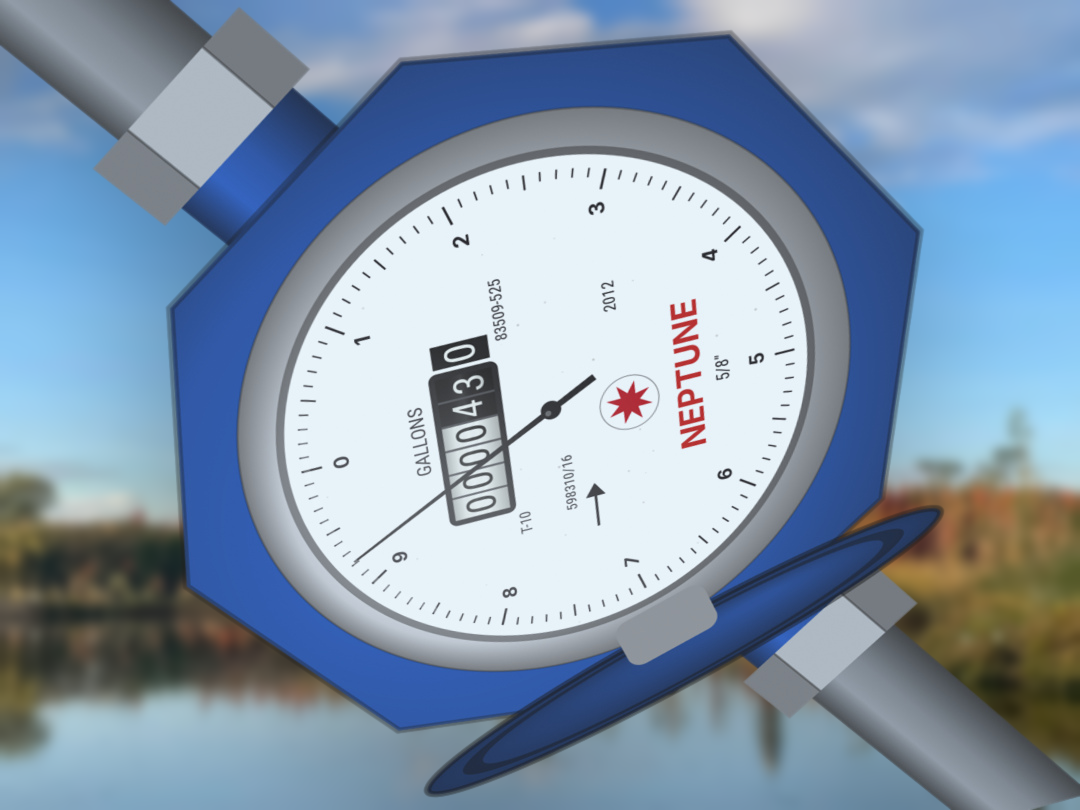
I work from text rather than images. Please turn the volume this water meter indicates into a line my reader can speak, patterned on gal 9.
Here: gal 429.2
